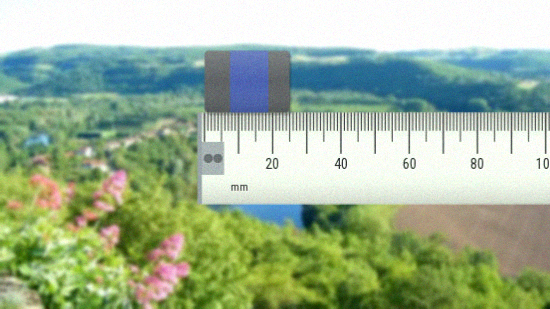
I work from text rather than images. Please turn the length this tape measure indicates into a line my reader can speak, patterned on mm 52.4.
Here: mm 25
